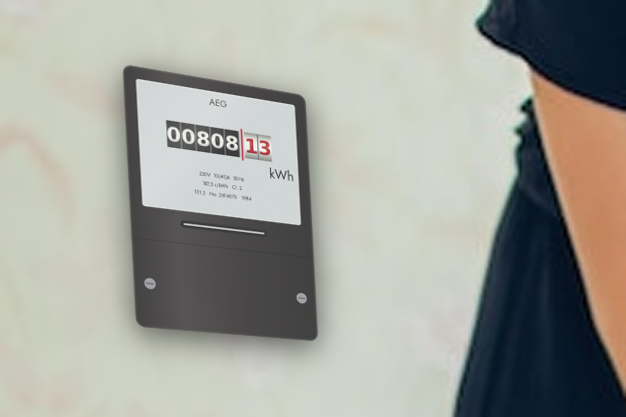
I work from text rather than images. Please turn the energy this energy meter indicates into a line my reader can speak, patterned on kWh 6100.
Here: kWh 808.13
